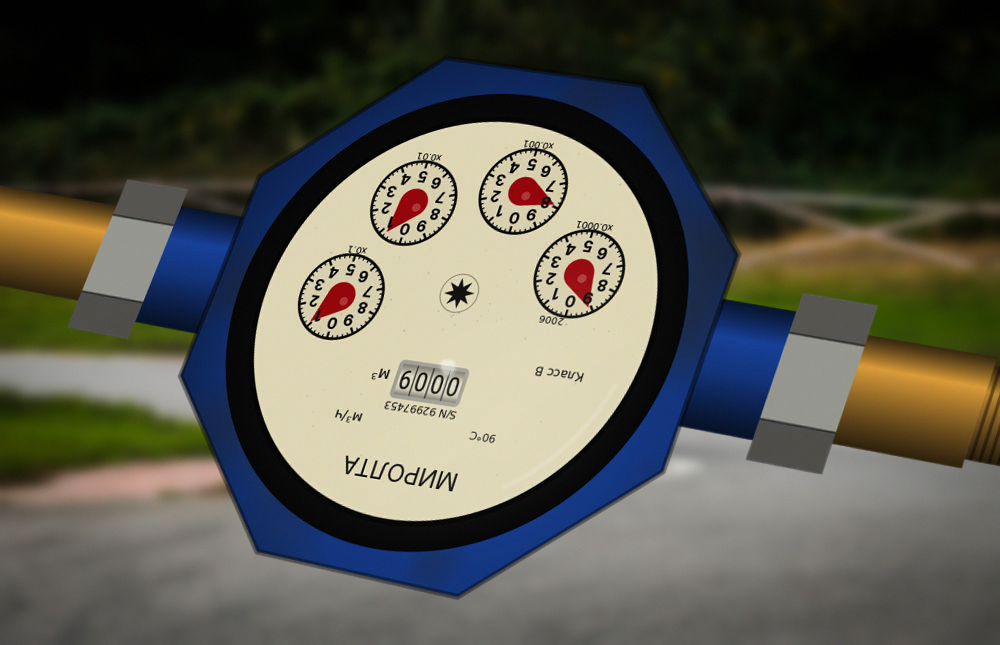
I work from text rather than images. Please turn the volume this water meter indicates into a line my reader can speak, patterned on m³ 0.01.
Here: m³ 9.1079
